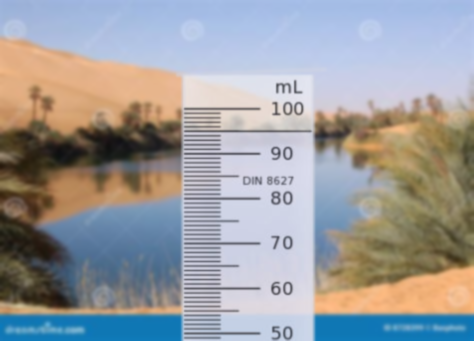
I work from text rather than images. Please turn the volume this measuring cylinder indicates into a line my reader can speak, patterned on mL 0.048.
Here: mL 95
